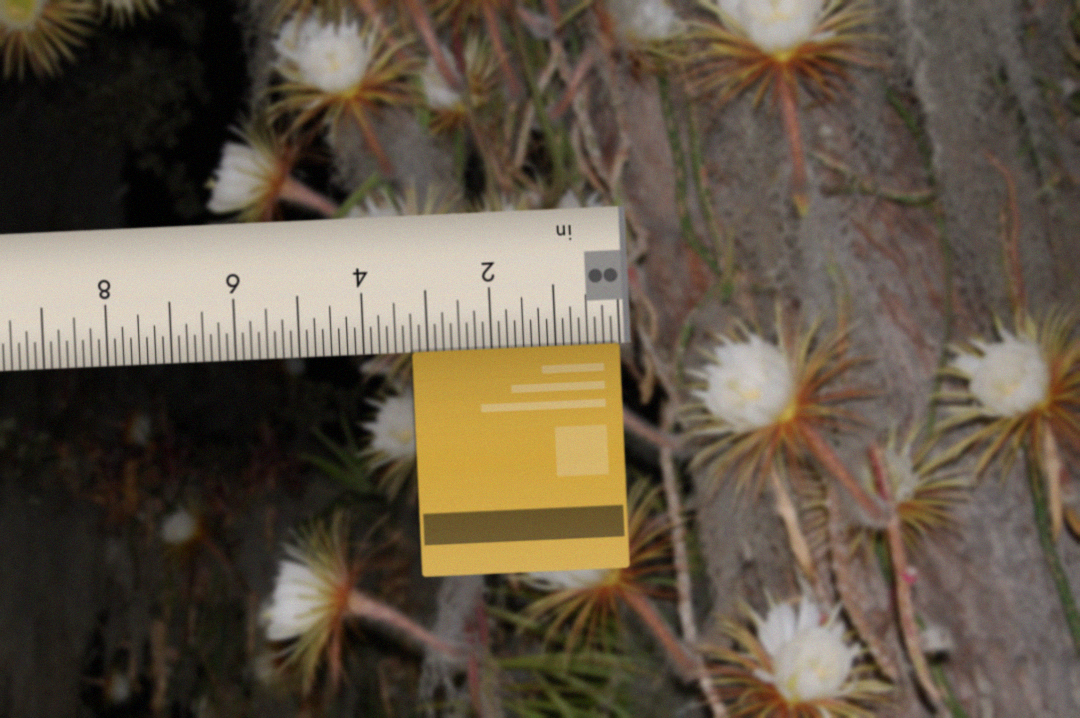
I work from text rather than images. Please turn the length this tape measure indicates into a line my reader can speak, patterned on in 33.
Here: in 3.25
